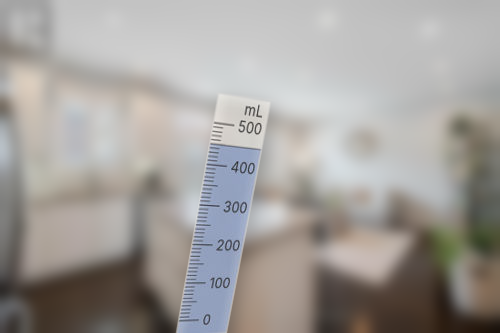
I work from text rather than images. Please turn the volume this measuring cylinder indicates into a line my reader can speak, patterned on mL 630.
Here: mL 450
